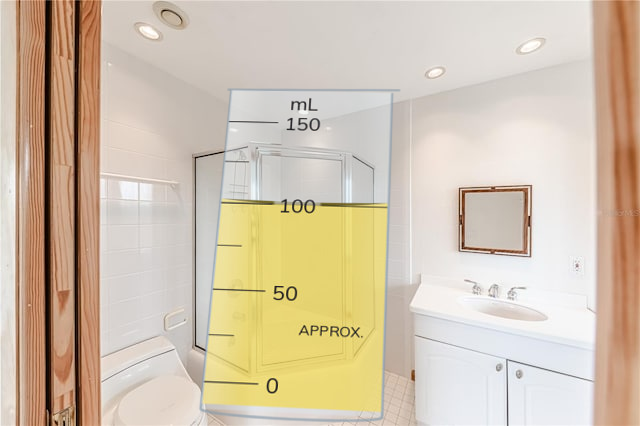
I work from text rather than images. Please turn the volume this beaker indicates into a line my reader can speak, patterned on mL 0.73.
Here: mL 100
